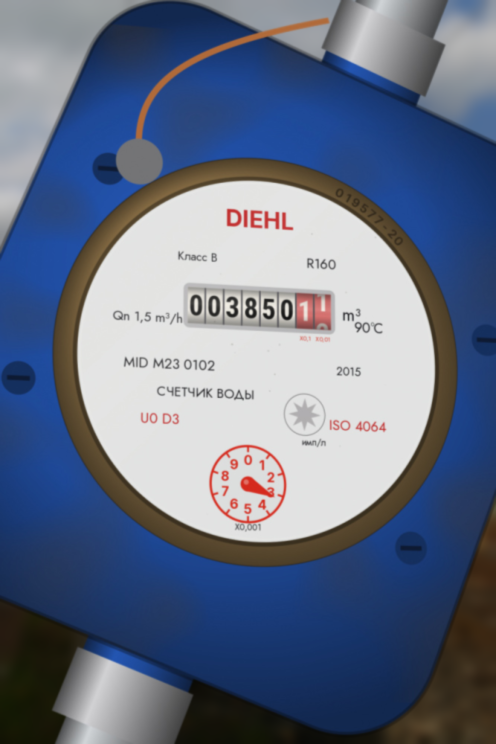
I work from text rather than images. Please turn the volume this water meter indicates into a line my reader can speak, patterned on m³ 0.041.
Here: m³ 3850.113
